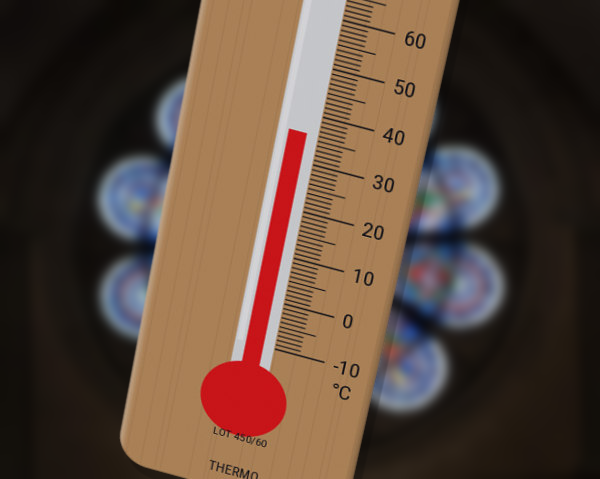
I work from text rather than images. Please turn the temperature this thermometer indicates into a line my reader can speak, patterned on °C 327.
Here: °C 36
